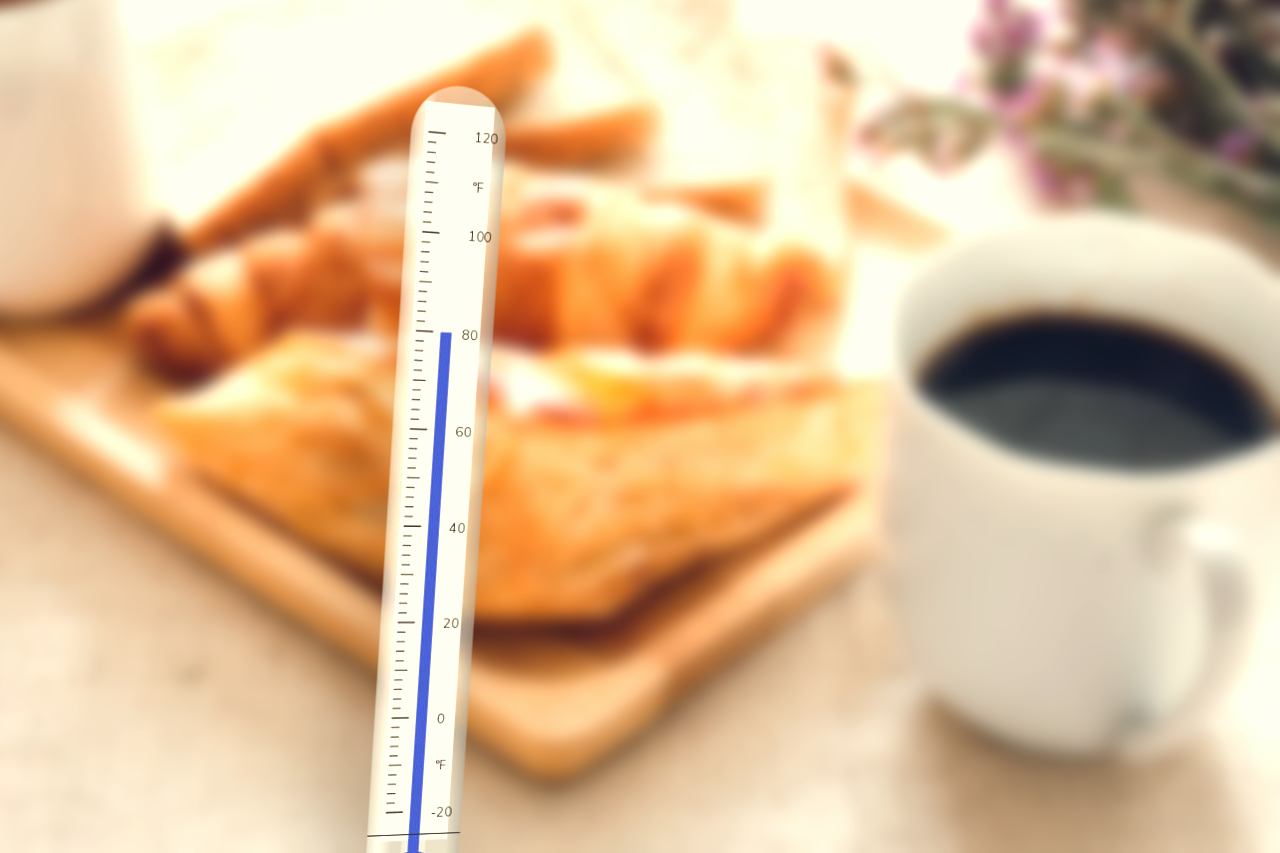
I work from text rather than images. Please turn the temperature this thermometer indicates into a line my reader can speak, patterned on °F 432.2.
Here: °F 80
